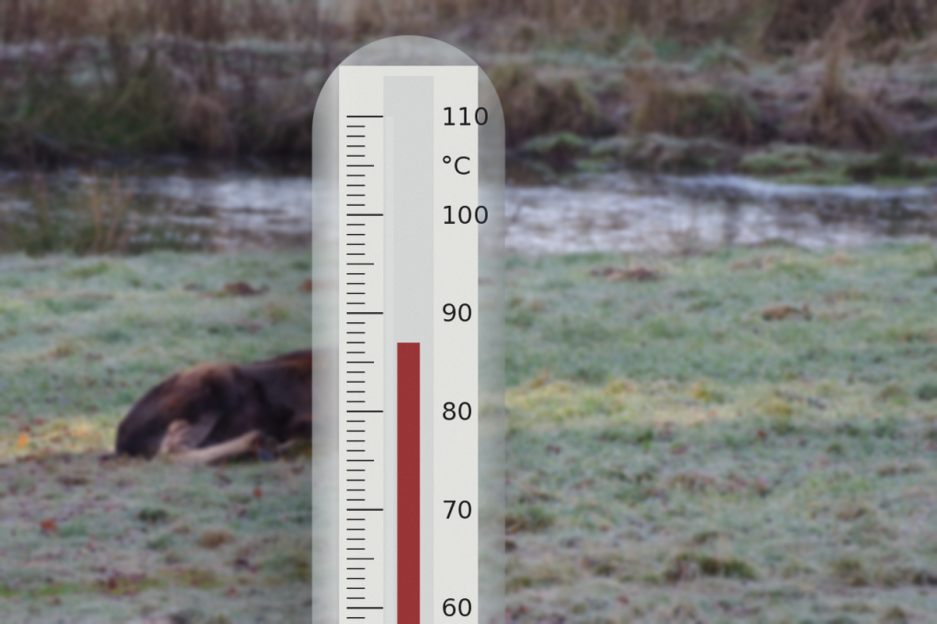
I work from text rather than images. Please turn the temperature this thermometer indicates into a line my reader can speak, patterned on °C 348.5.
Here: °C 87
